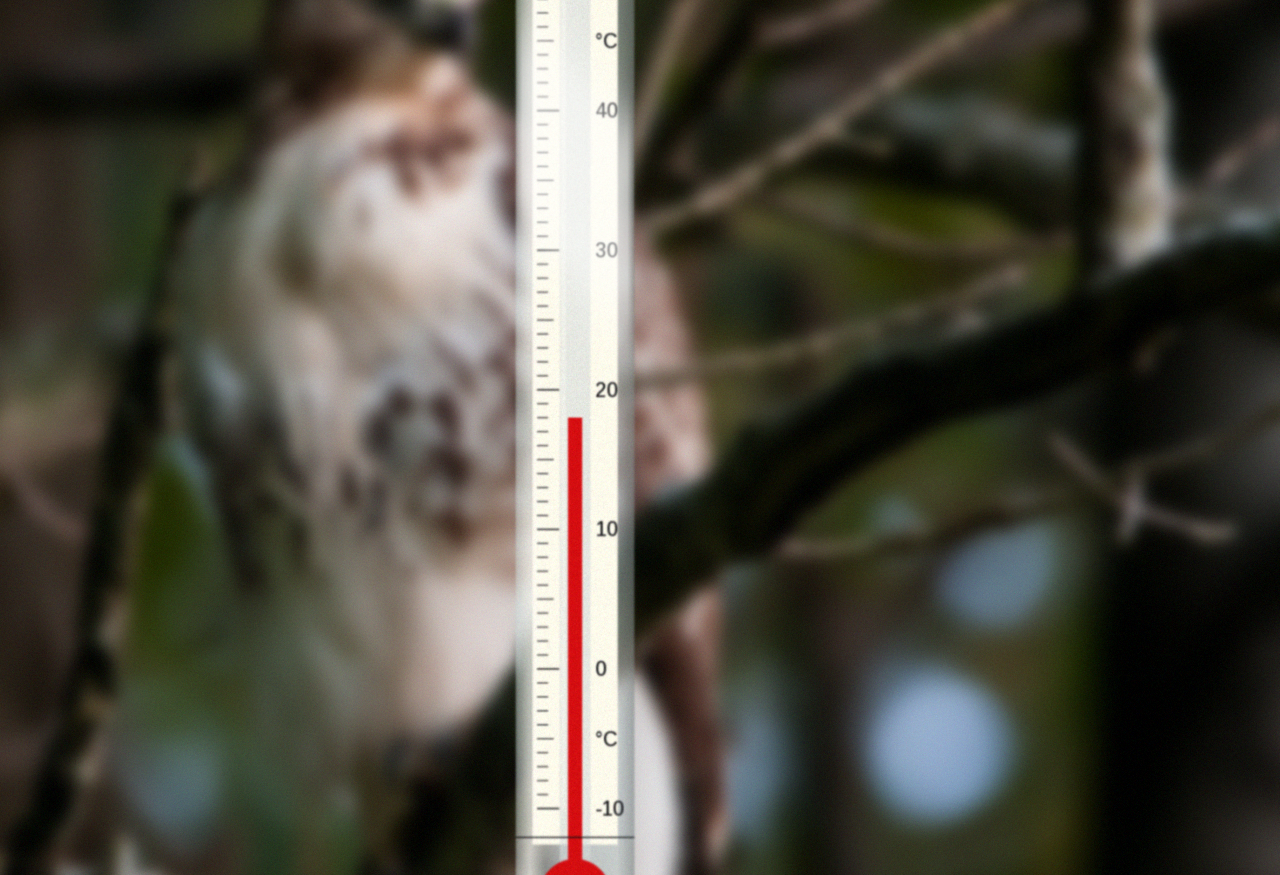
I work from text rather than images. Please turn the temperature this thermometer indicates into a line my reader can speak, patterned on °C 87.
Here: °C 18
